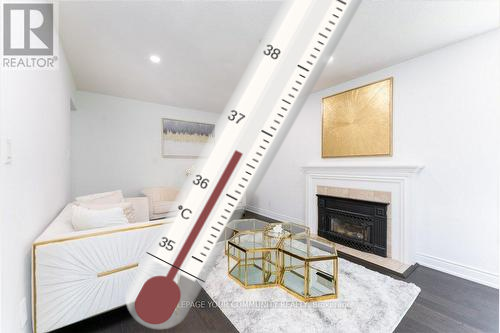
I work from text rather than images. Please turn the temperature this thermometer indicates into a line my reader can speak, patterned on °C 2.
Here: °C 36.6
